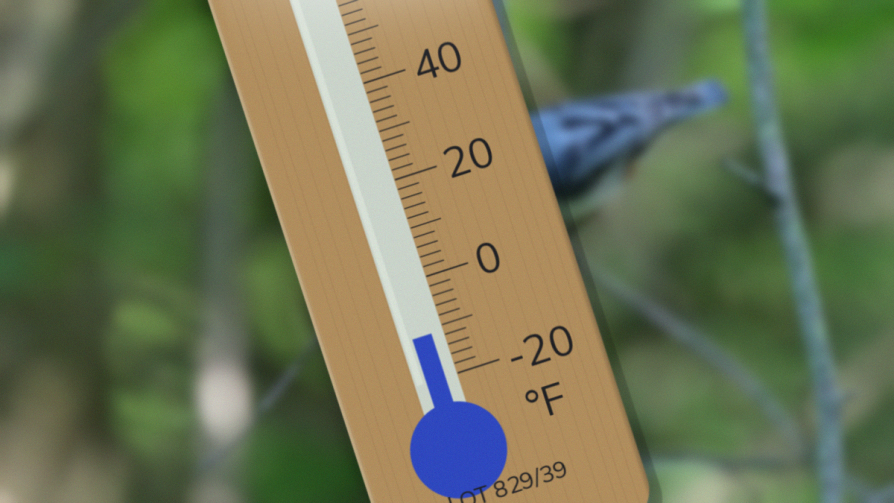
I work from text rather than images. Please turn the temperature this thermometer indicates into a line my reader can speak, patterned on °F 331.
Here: °F -11
